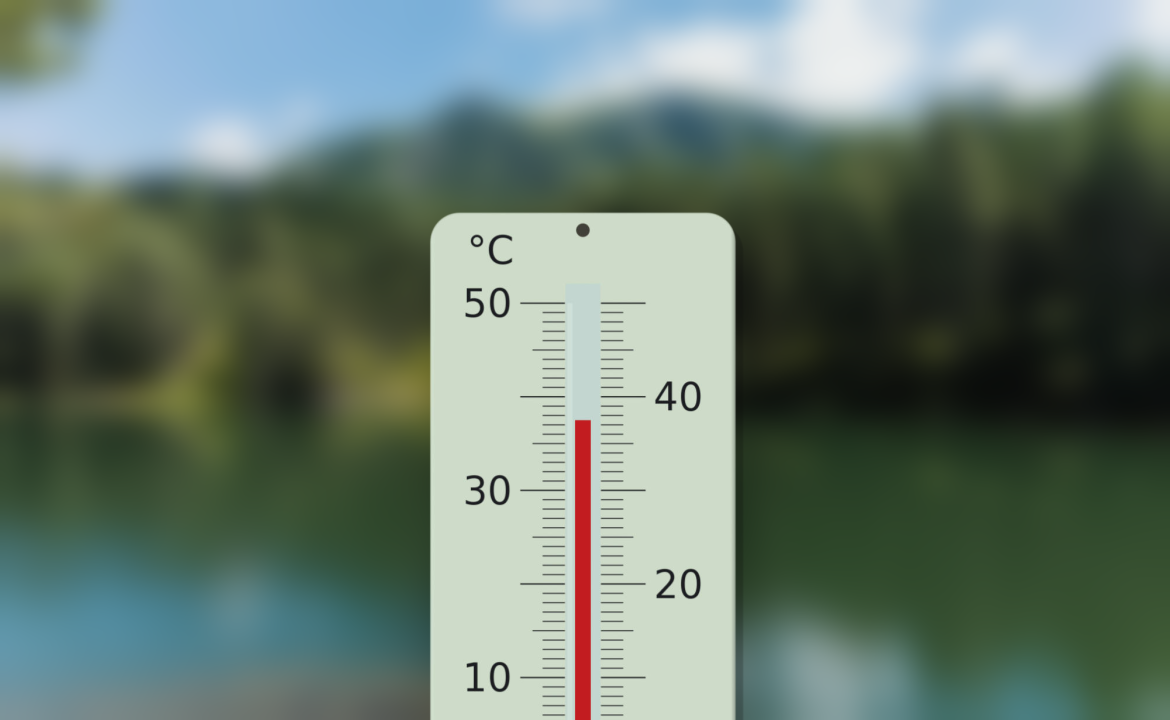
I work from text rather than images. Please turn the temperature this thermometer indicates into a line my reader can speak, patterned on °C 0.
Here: °C 37.5
